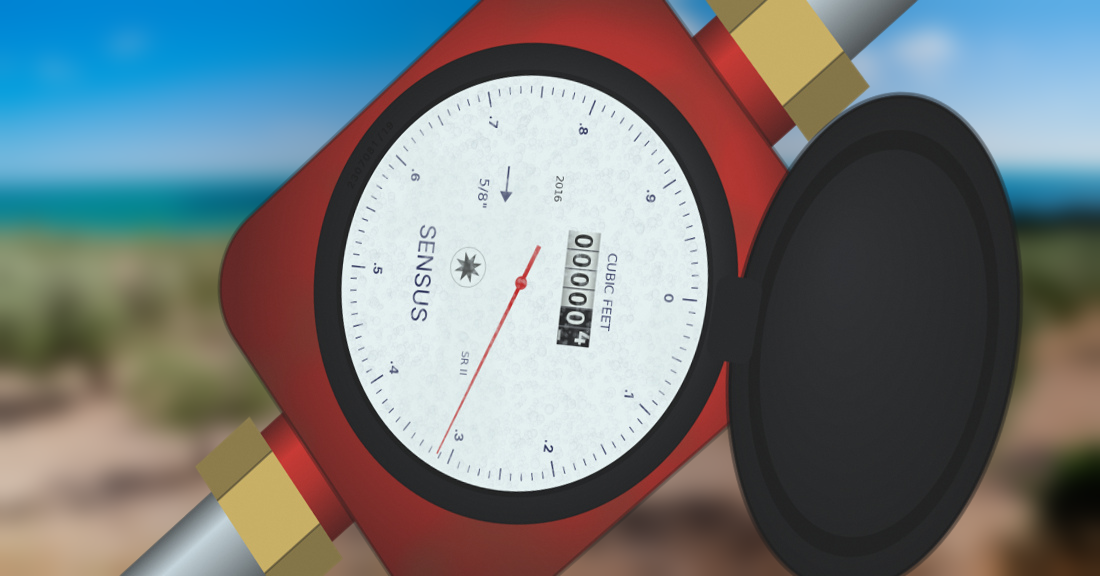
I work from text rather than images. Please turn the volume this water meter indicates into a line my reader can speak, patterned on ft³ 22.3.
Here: ft³ 4.31
